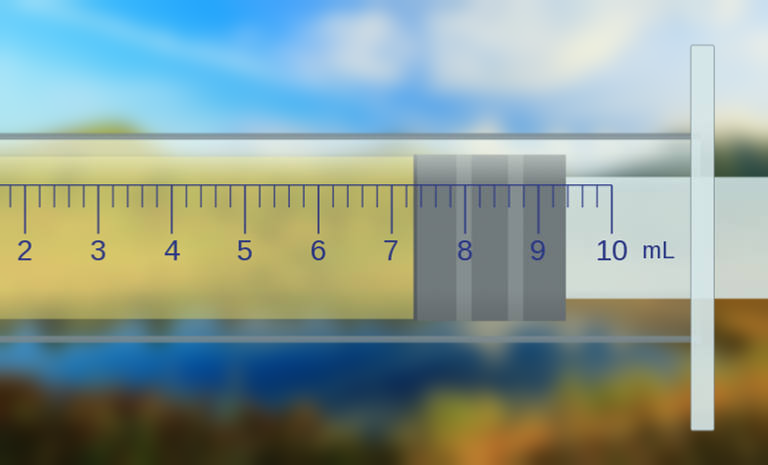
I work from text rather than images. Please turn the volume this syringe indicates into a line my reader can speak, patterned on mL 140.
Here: mL 7.3
